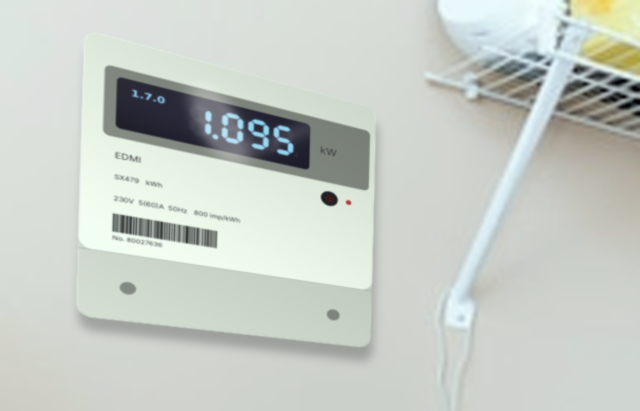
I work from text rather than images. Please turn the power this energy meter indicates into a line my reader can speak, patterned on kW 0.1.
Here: kW 1.095
